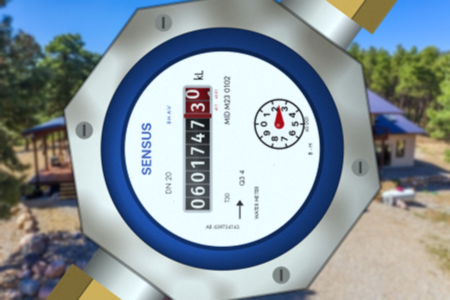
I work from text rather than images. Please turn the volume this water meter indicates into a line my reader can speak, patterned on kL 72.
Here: kL 601747.302
